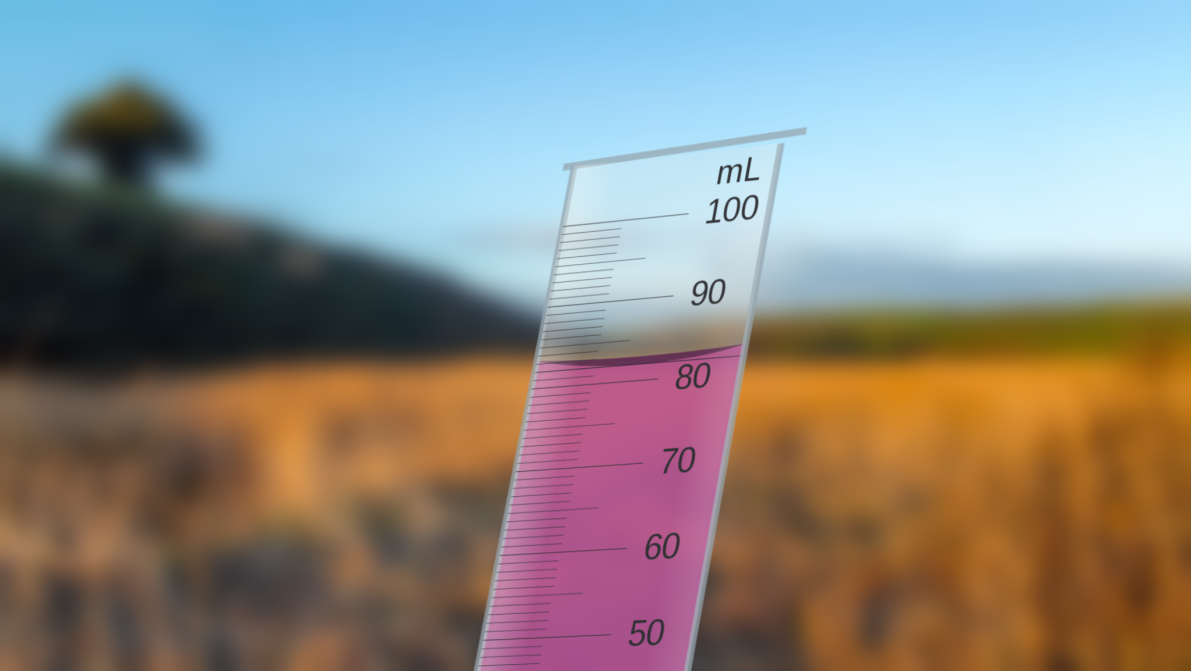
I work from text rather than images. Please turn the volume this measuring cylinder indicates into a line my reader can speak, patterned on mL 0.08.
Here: mL 82
